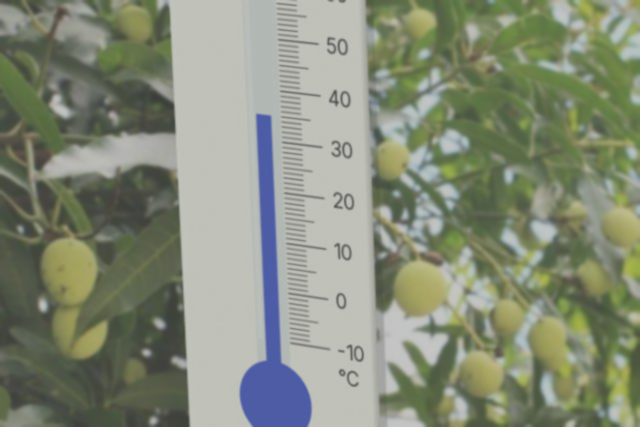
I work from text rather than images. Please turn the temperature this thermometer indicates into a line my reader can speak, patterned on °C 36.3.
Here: °C 35
